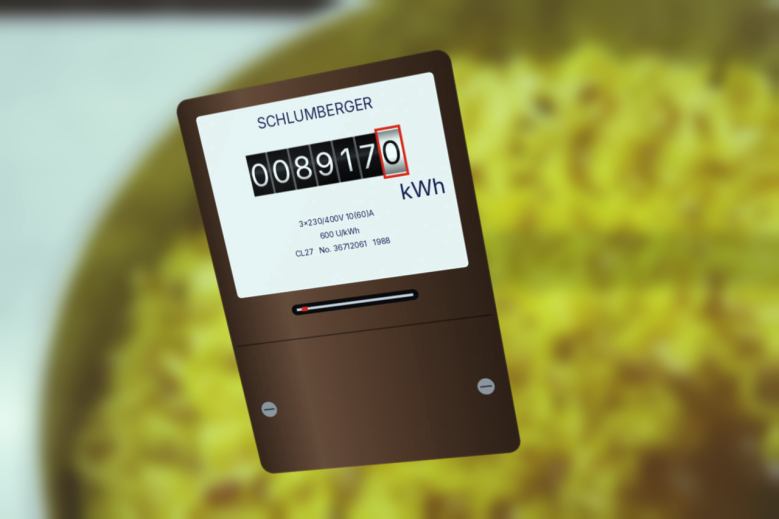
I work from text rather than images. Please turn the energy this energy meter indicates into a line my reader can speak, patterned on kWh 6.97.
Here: kWh 8917.0
